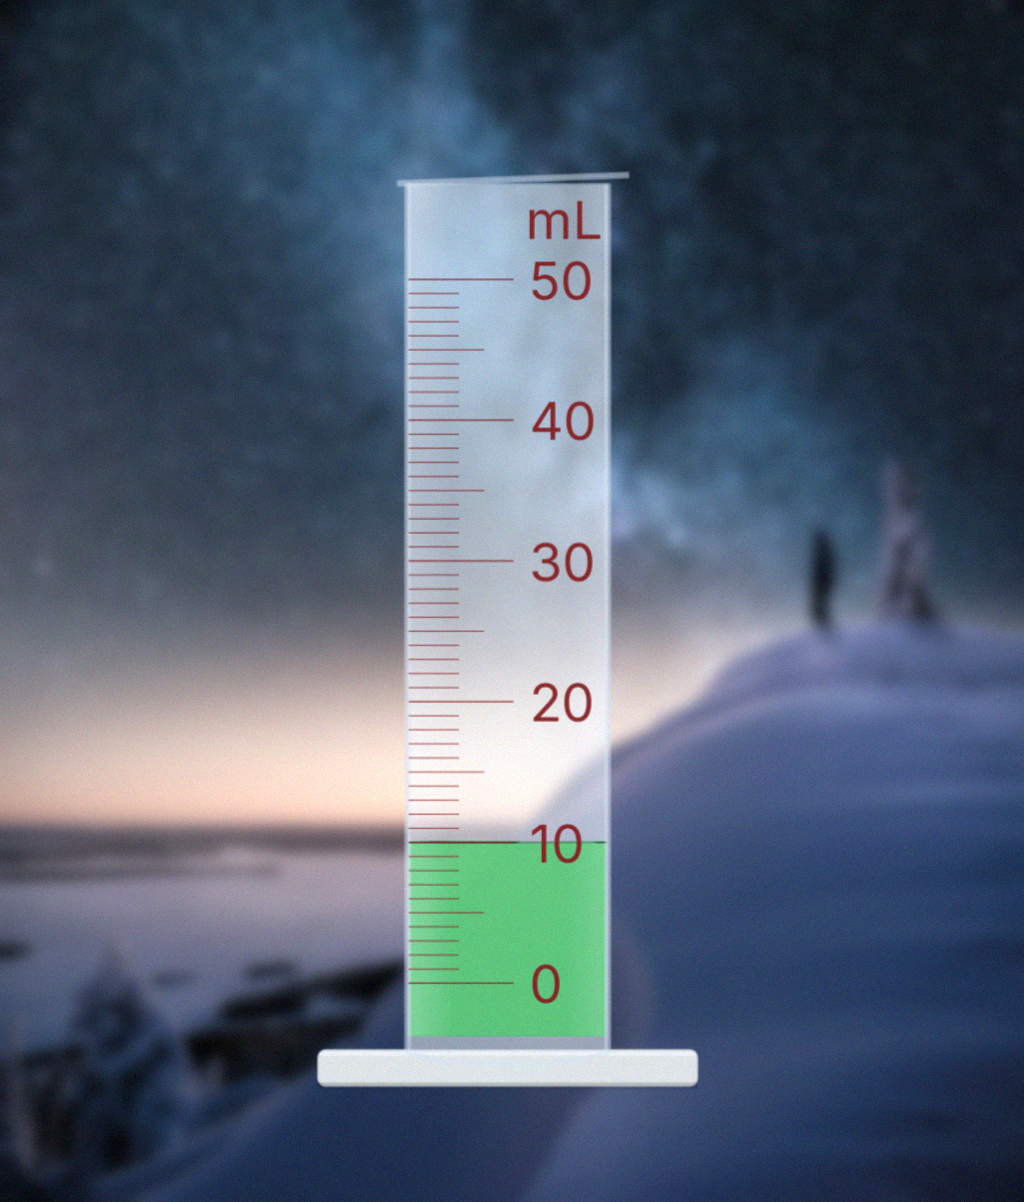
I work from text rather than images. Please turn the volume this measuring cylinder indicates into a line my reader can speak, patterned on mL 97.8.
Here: mL 10
